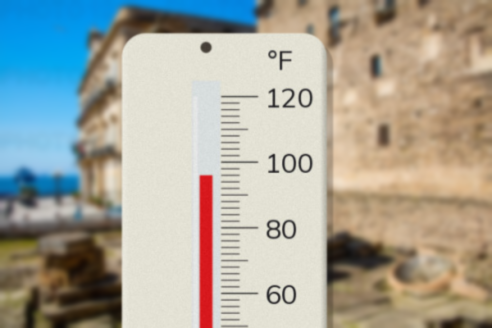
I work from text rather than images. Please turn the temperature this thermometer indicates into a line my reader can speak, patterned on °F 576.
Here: °F 96
